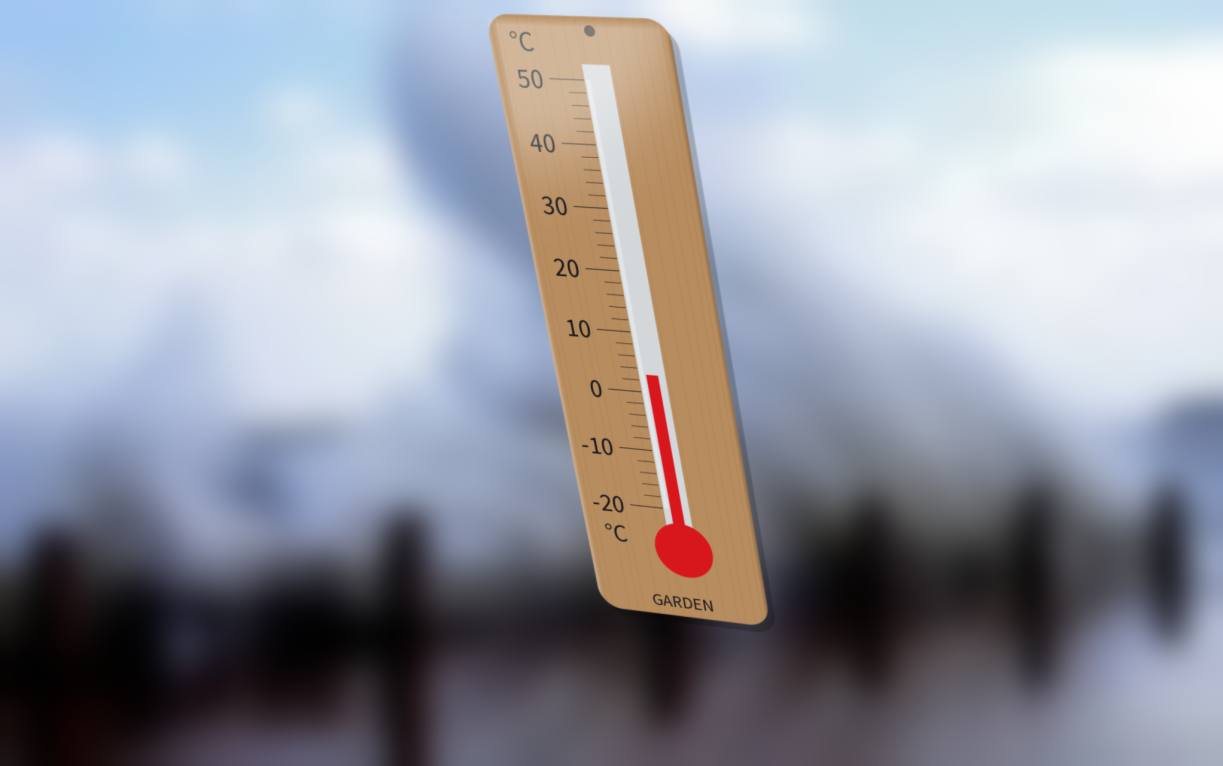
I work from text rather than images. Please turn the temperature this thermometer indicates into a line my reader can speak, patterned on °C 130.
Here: °C 3
